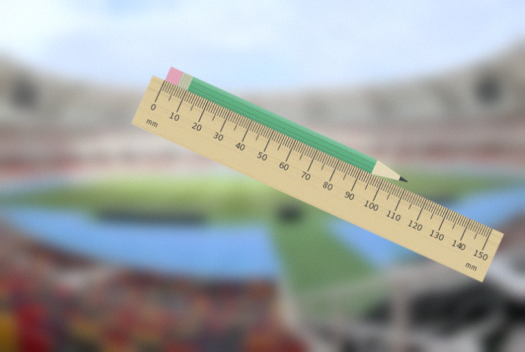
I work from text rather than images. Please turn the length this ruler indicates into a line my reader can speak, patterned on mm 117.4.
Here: mm 110
